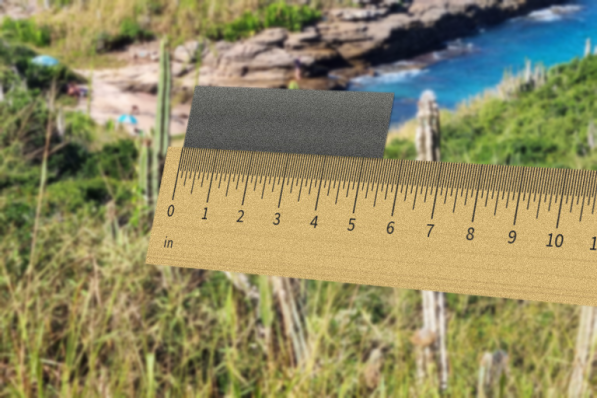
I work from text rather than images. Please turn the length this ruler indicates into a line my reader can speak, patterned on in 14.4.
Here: in 5.5
